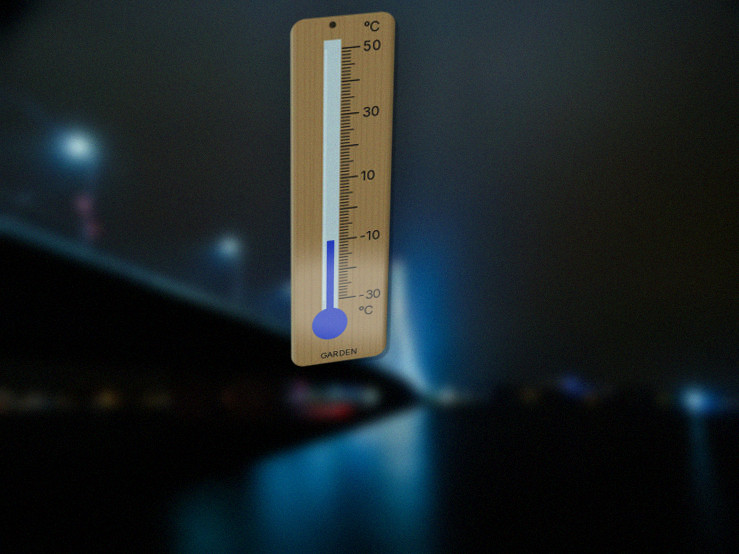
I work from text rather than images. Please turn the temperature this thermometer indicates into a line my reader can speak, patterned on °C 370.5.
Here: °C -10
